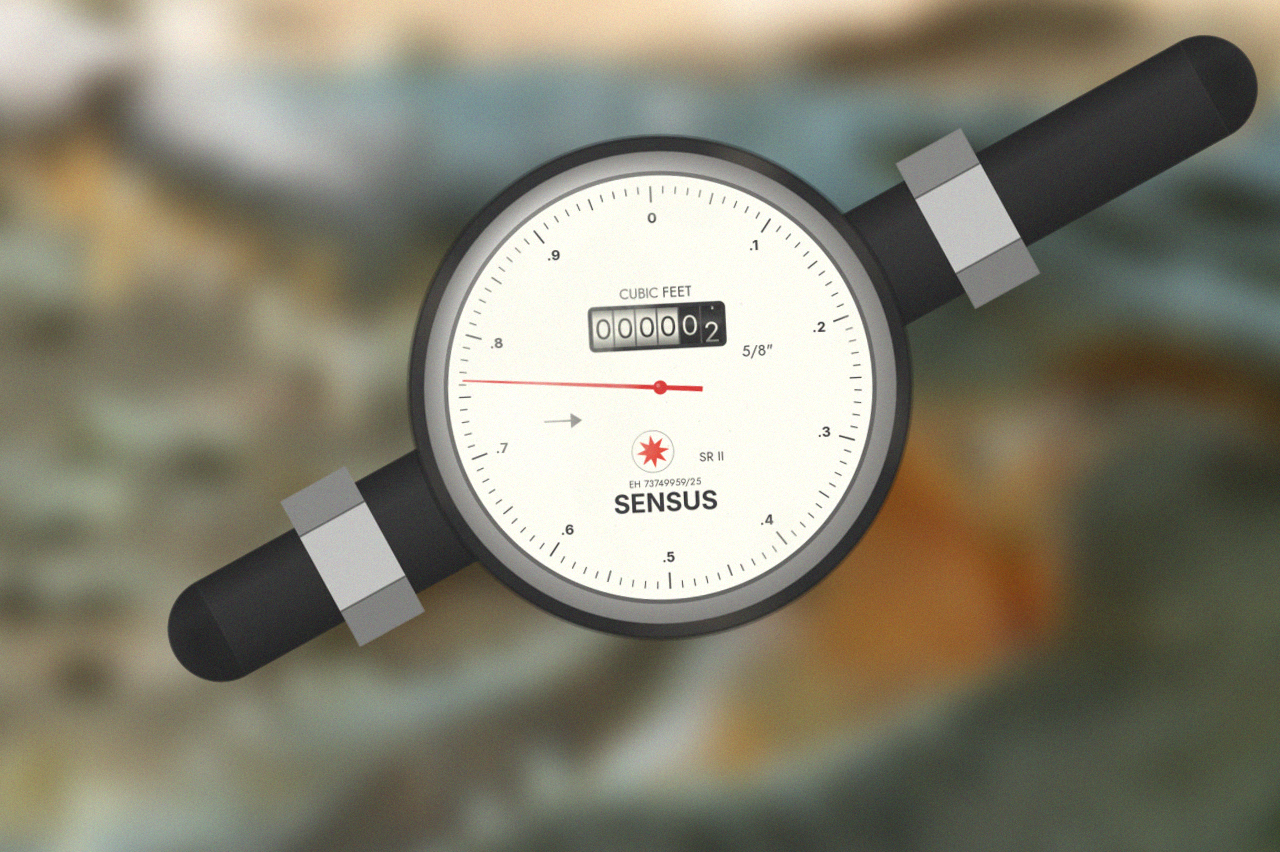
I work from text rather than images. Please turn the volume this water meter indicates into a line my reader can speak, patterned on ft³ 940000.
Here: ft³ 1.76
